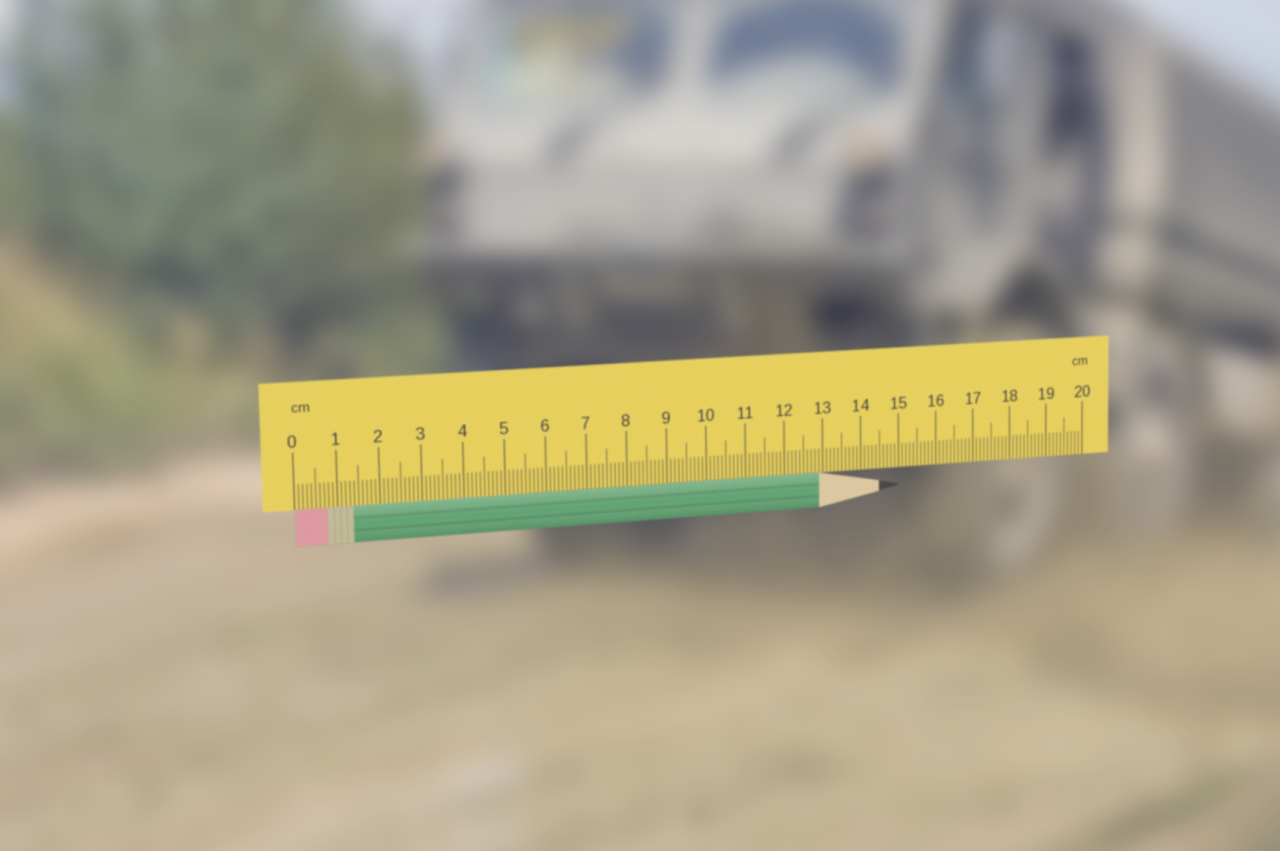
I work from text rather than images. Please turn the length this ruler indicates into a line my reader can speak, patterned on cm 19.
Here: cm 15
